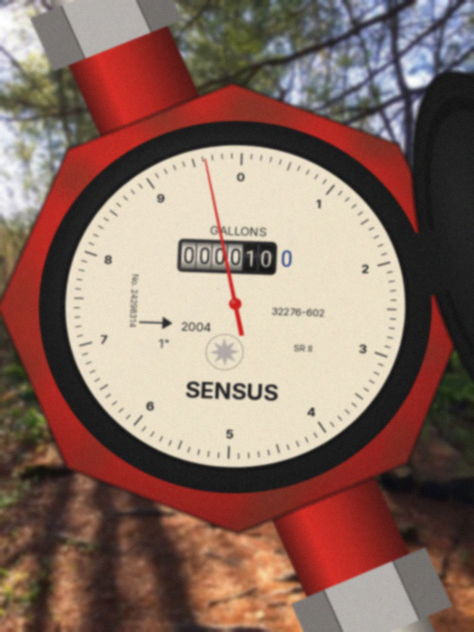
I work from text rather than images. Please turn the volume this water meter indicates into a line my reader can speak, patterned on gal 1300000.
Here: gal 99.6
